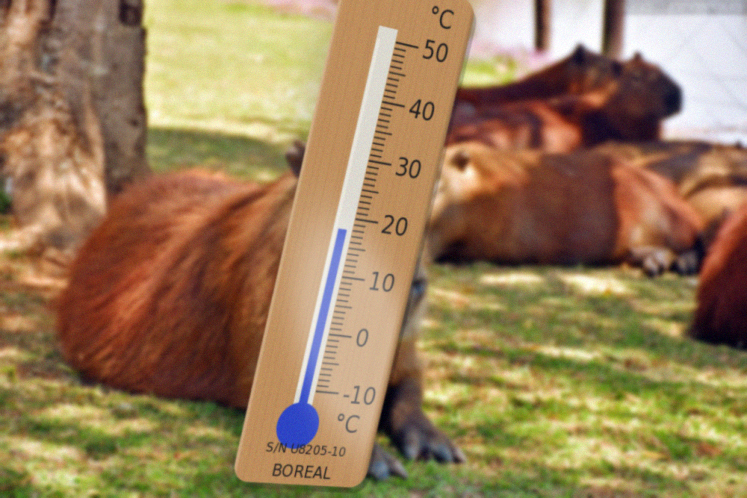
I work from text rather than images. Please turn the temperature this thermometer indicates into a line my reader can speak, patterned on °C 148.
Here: °C 18
